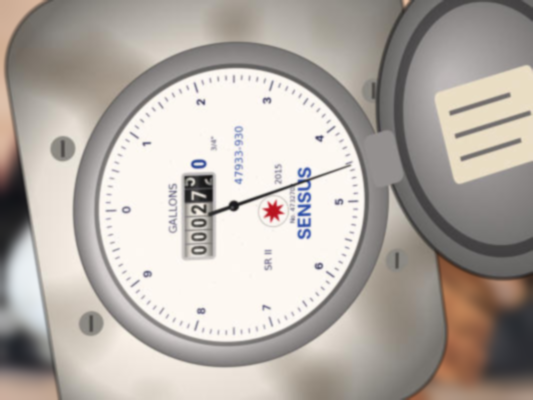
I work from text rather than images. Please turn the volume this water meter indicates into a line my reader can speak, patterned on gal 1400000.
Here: gal 2754.5
